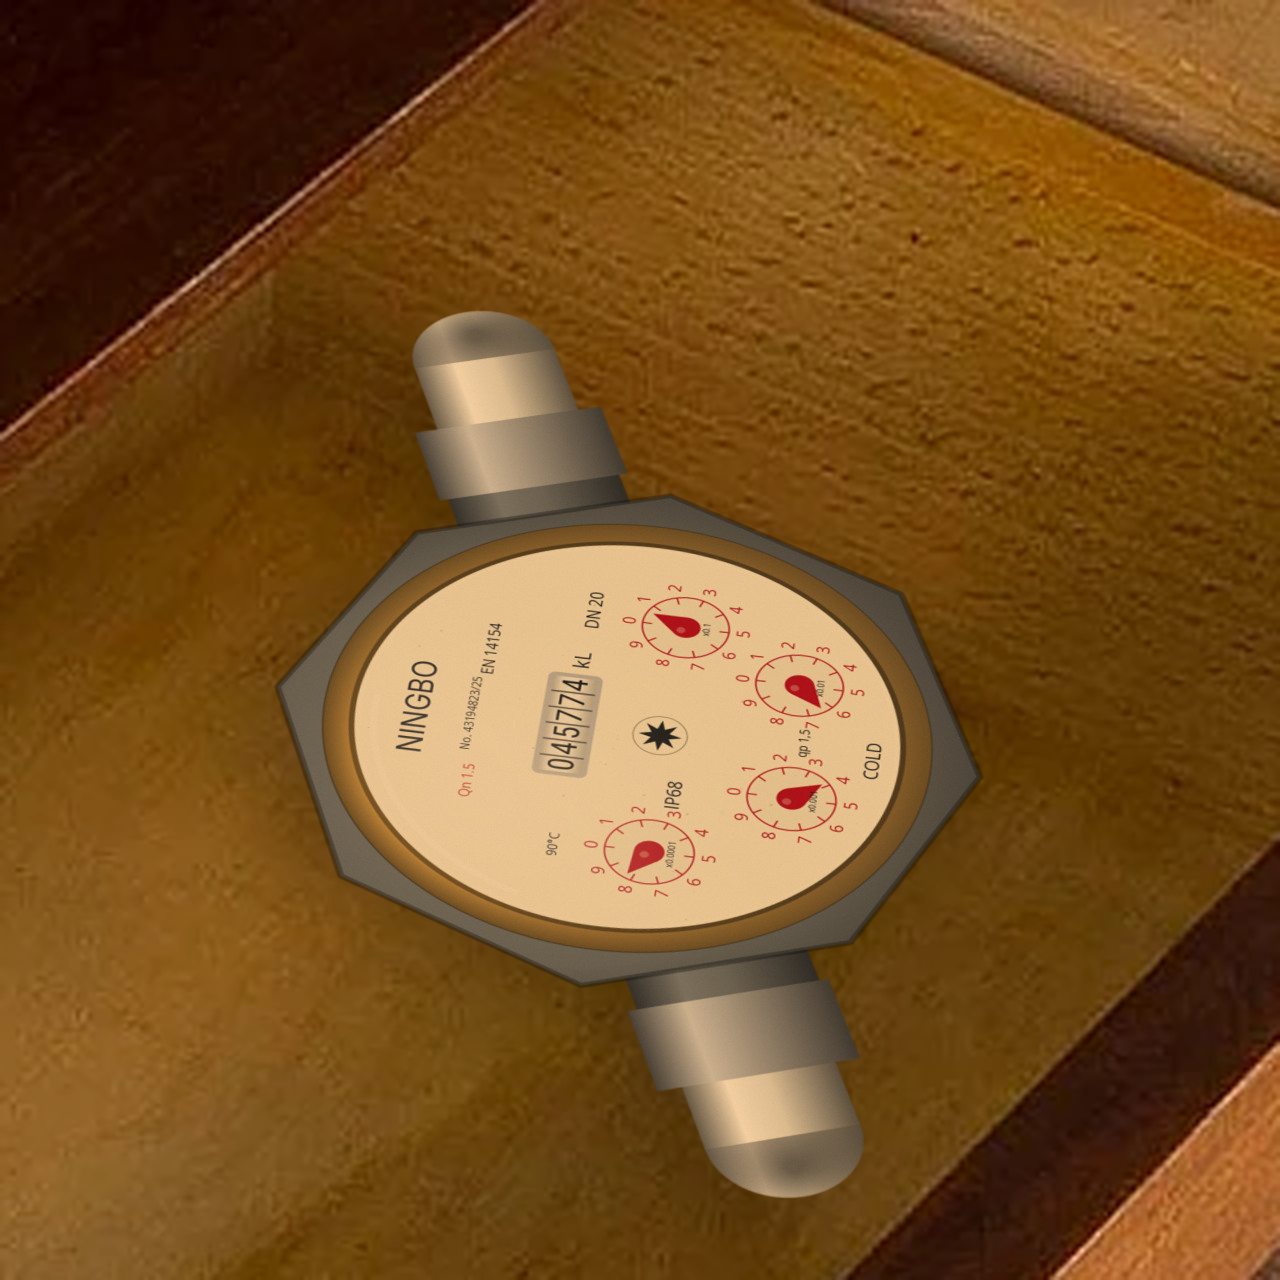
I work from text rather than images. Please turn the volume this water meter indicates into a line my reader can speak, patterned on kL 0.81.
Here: kL 45774.0638
